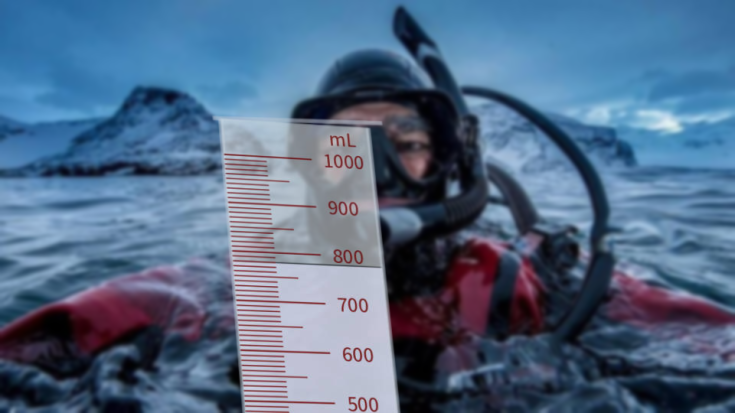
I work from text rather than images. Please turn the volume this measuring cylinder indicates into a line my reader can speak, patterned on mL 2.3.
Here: mL 780
